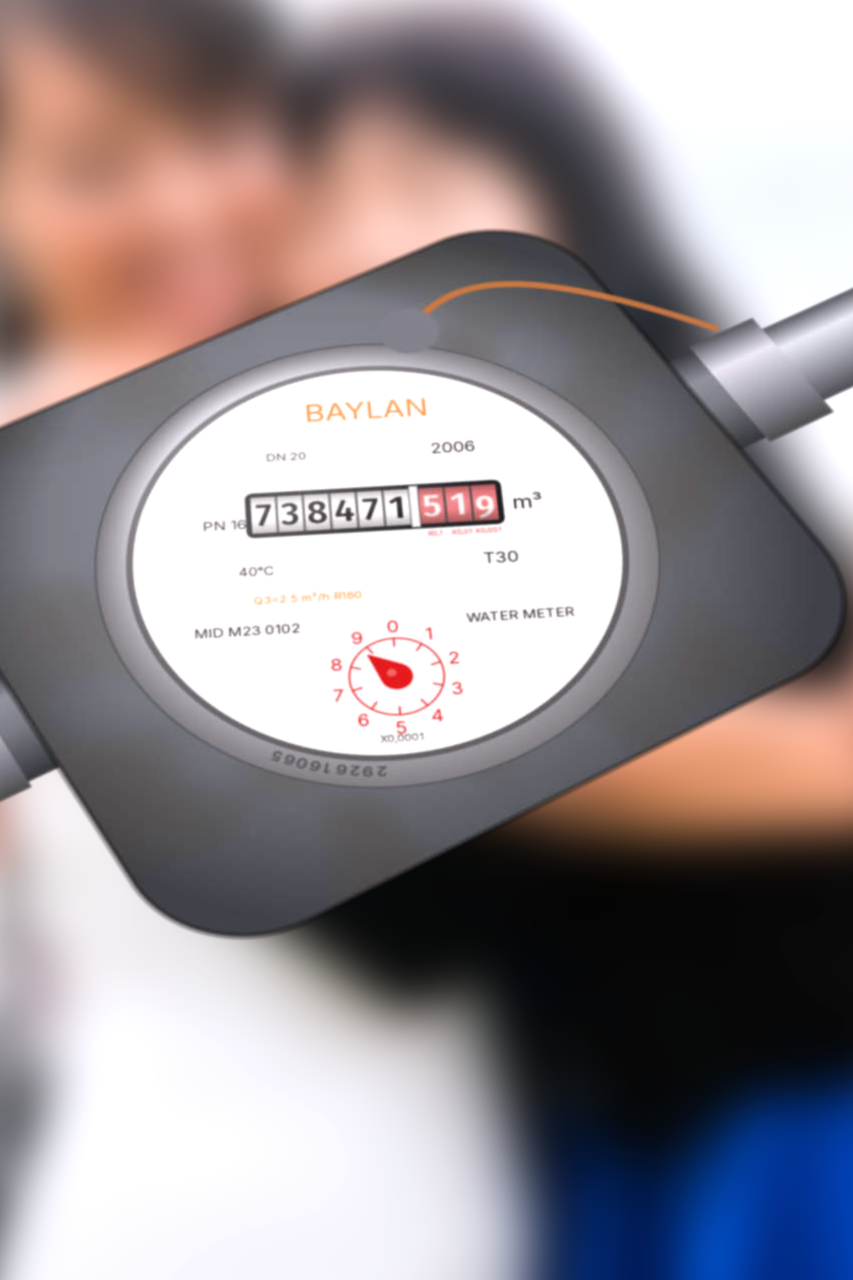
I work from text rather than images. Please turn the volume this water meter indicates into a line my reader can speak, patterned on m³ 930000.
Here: m³ 738471.5188
